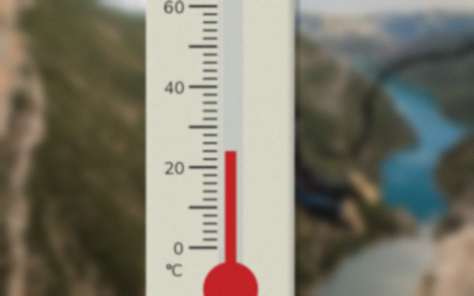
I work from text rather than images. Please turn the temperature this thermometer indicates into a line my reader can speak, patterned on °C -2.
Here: °C 24
